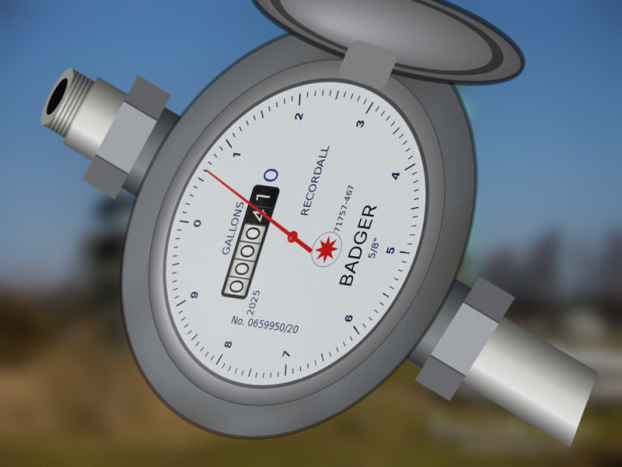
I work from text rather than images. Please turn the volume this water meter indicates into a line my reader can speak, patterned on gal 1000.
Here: gal 410.6
